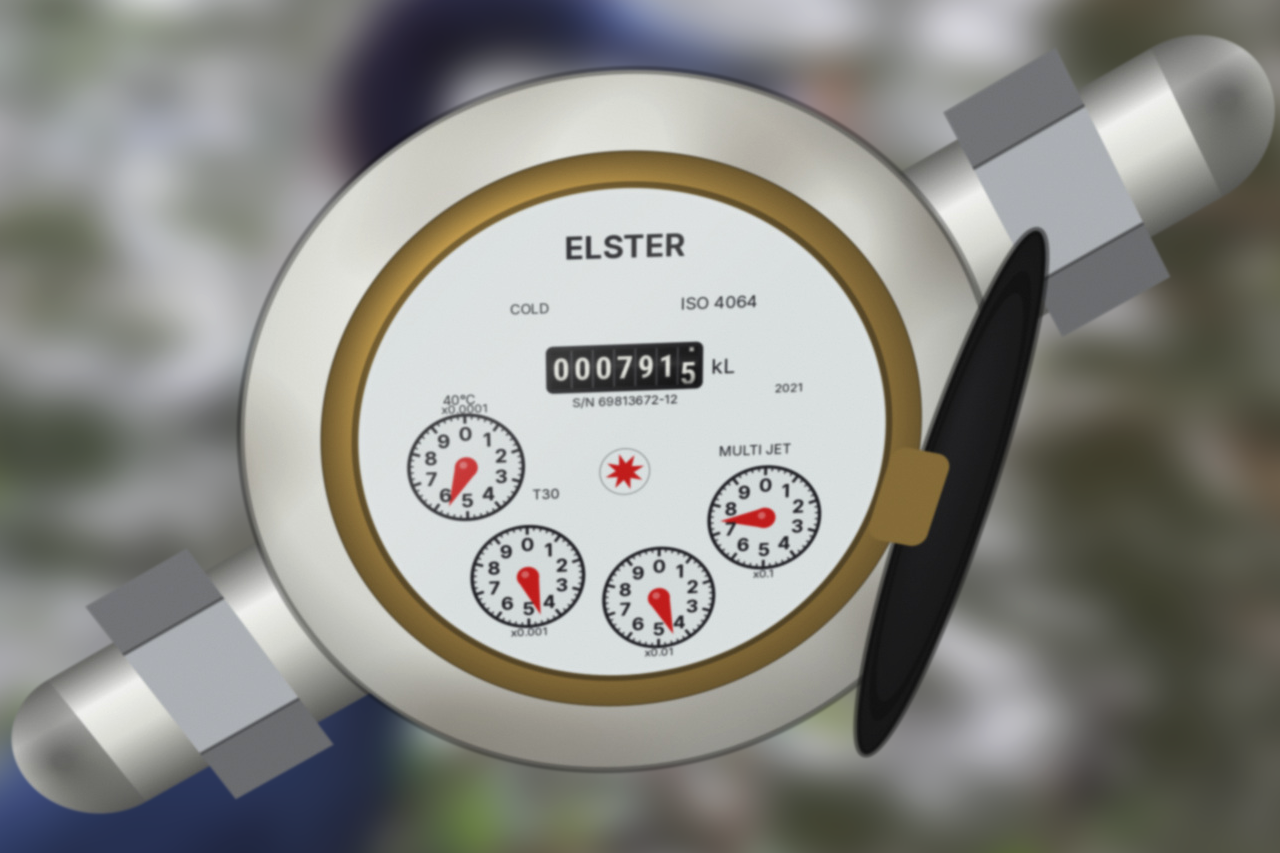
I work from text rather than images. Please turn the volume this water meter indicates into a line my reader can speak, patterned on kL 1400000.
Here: kL 7914.7445
